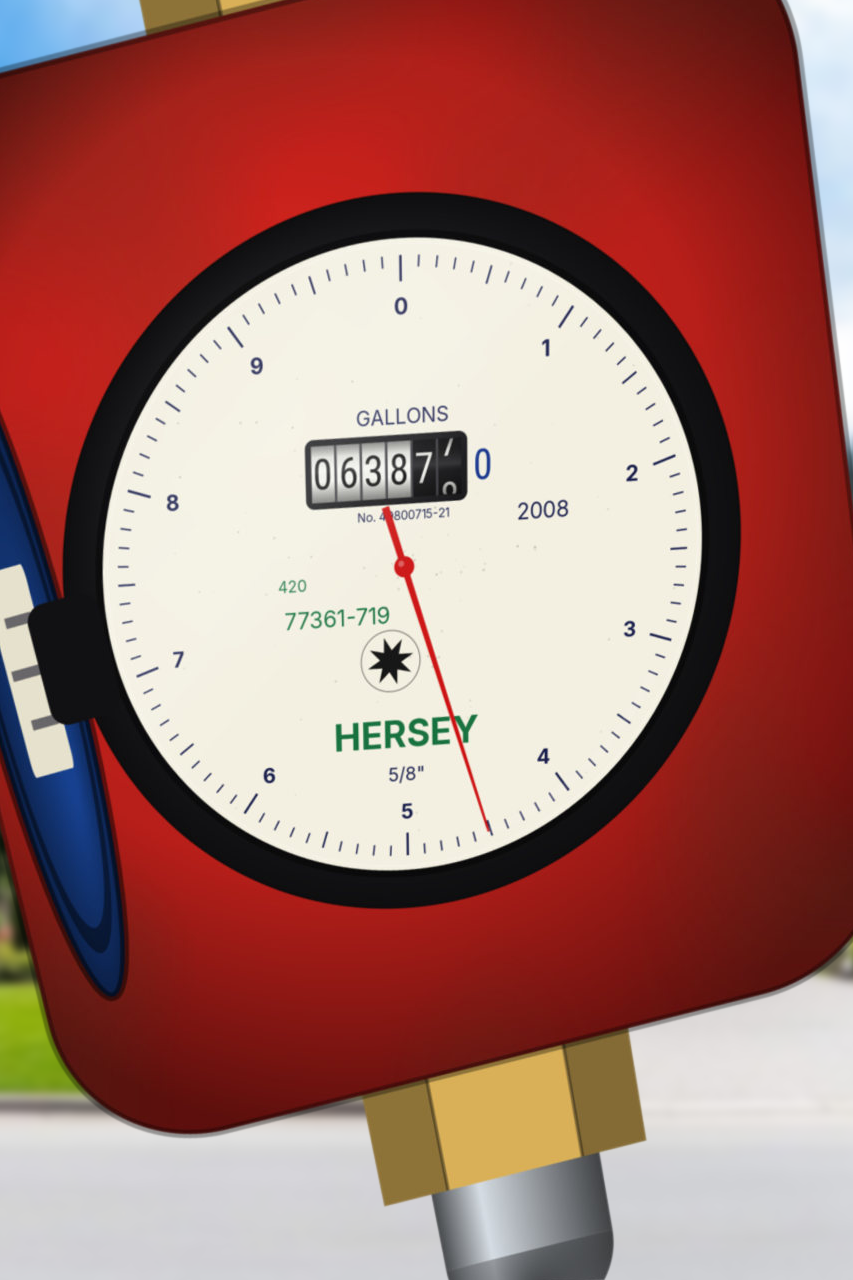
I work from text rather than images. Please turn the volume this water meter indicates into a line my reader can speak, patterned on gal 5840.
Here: gal 638774.5
